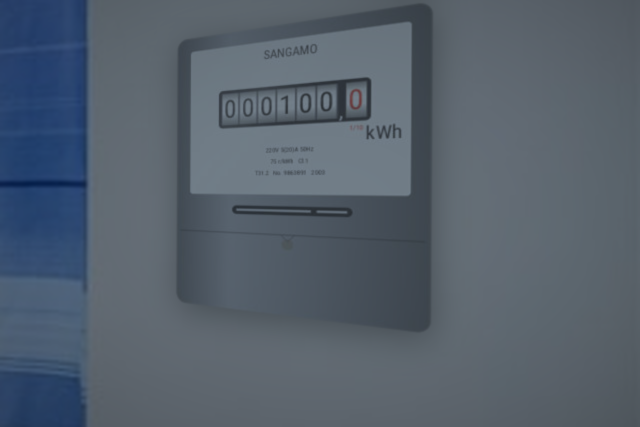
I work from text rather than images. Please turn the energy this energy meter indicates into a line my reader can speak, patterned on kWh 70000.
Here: kWh 100.0
